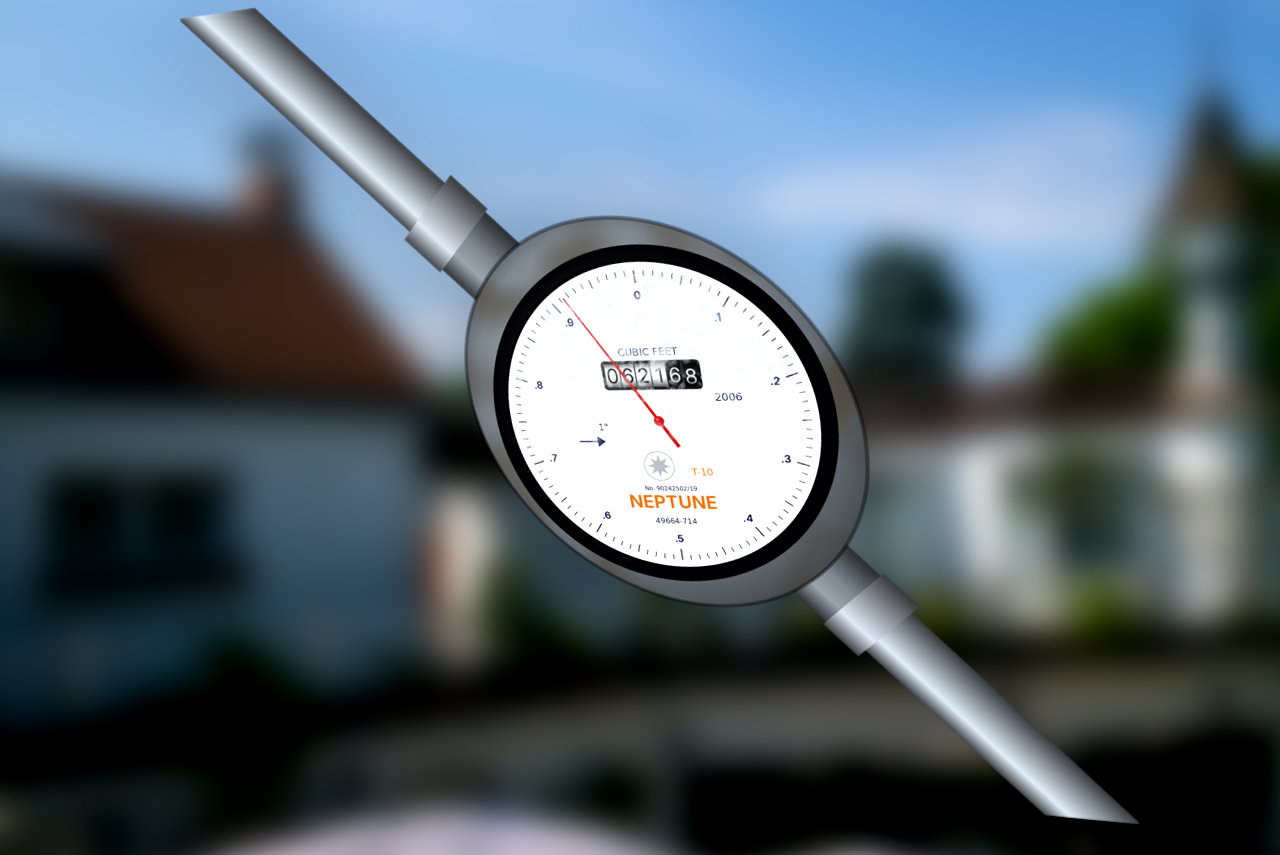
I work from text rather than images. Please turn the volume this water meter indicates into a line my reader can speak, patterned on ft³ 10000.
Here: ft³ 62167.91
